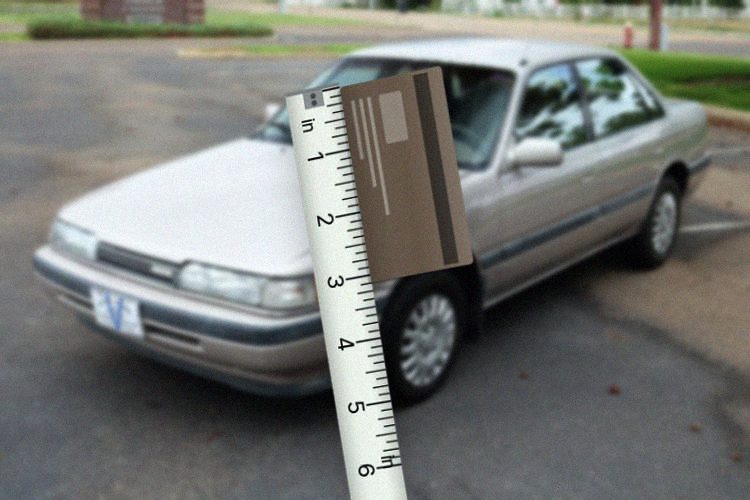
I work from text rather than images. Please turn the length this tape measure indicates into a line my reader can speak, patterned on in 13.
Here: in 3.125
